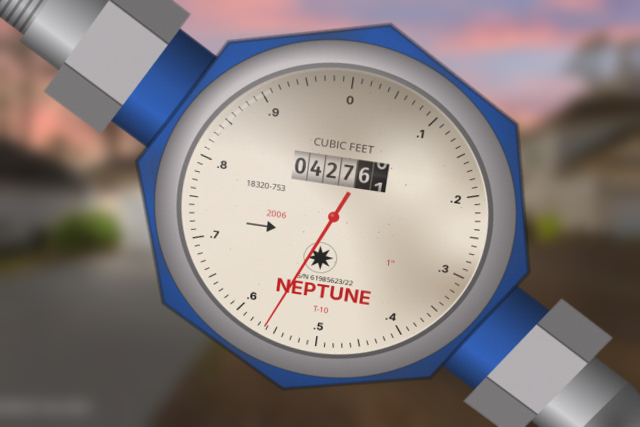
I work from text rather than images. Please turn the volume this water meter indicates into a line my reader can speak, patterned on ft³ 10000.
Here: ft³ 42760.56
